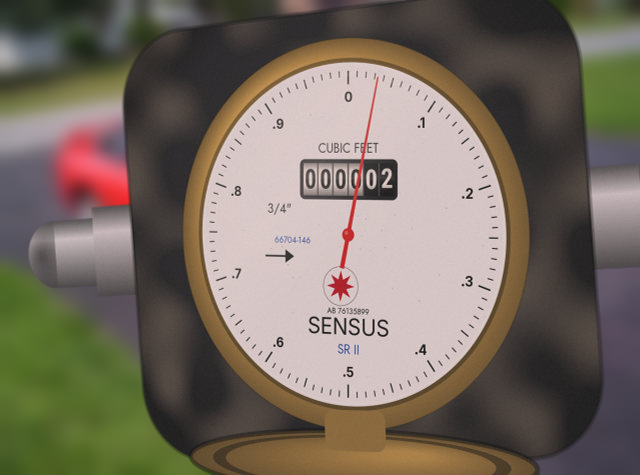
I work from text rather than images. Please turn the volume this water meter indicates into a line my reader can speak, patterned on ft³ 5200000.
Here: ft³ 2.03
